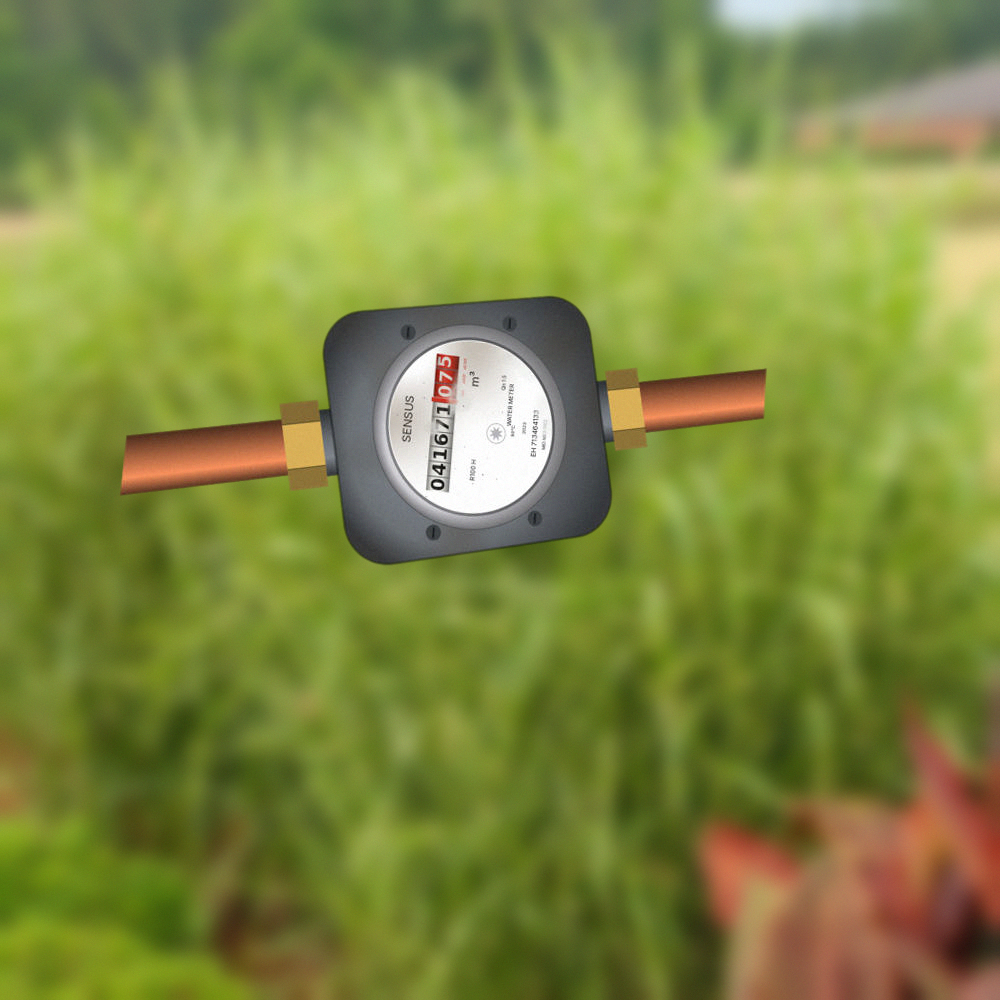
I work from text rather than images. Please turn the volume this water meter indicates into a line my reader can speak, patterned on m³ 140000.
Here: m³ 41671.075
